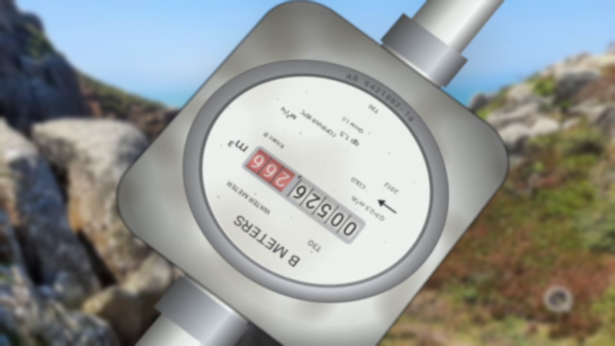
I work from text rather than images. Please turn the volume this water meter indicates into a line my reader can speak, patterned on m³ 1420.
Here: m³ 526.266
